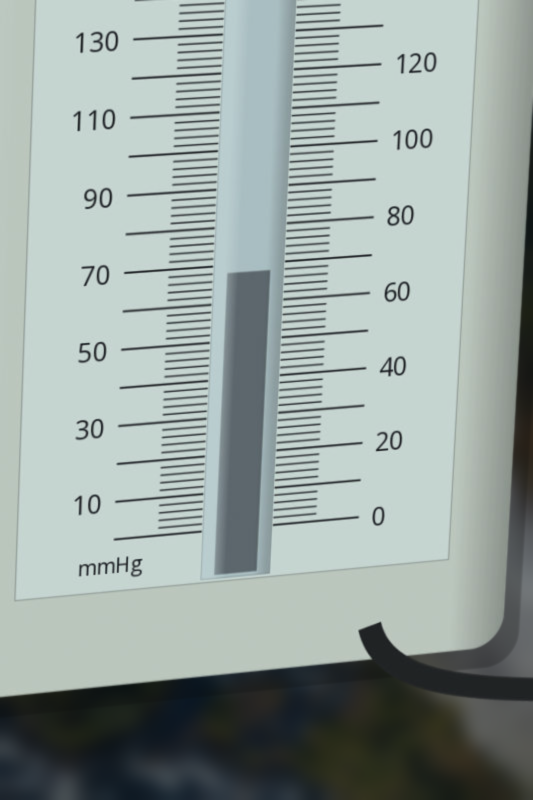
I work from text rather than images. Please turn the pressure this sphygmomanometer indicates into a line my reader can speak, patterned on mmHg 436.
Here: mmHg 68
